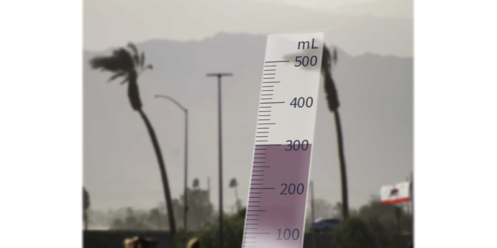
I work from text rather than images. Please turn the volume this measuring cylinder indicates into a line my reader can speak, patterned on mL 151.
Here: mL 300
